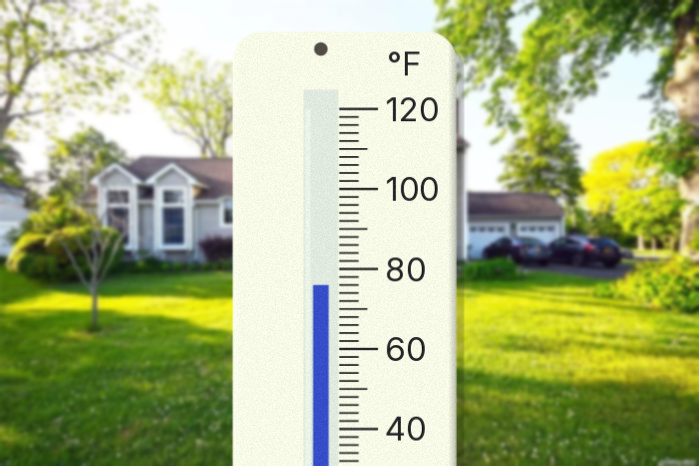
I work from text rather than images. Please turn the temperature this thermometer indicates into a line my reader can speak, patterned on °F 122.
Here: °F 76
